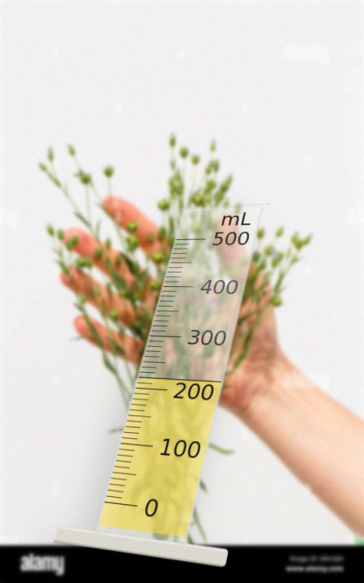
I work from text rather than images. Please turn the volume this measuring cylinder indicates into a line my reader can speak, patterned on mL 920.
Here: mL 220
